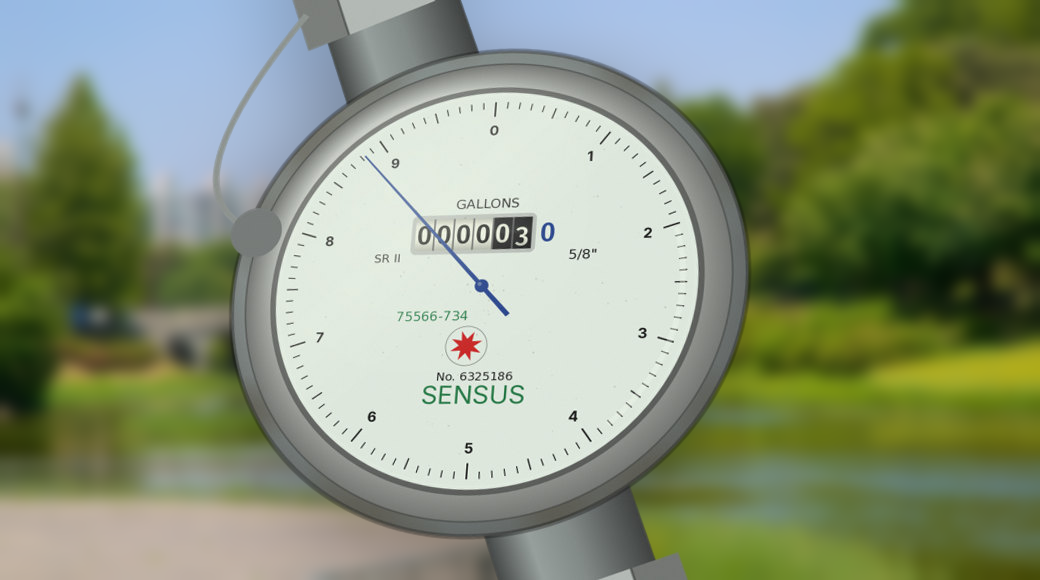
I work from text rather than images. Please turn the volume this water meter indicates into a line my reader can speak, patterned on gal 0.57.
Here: gal 28.8
